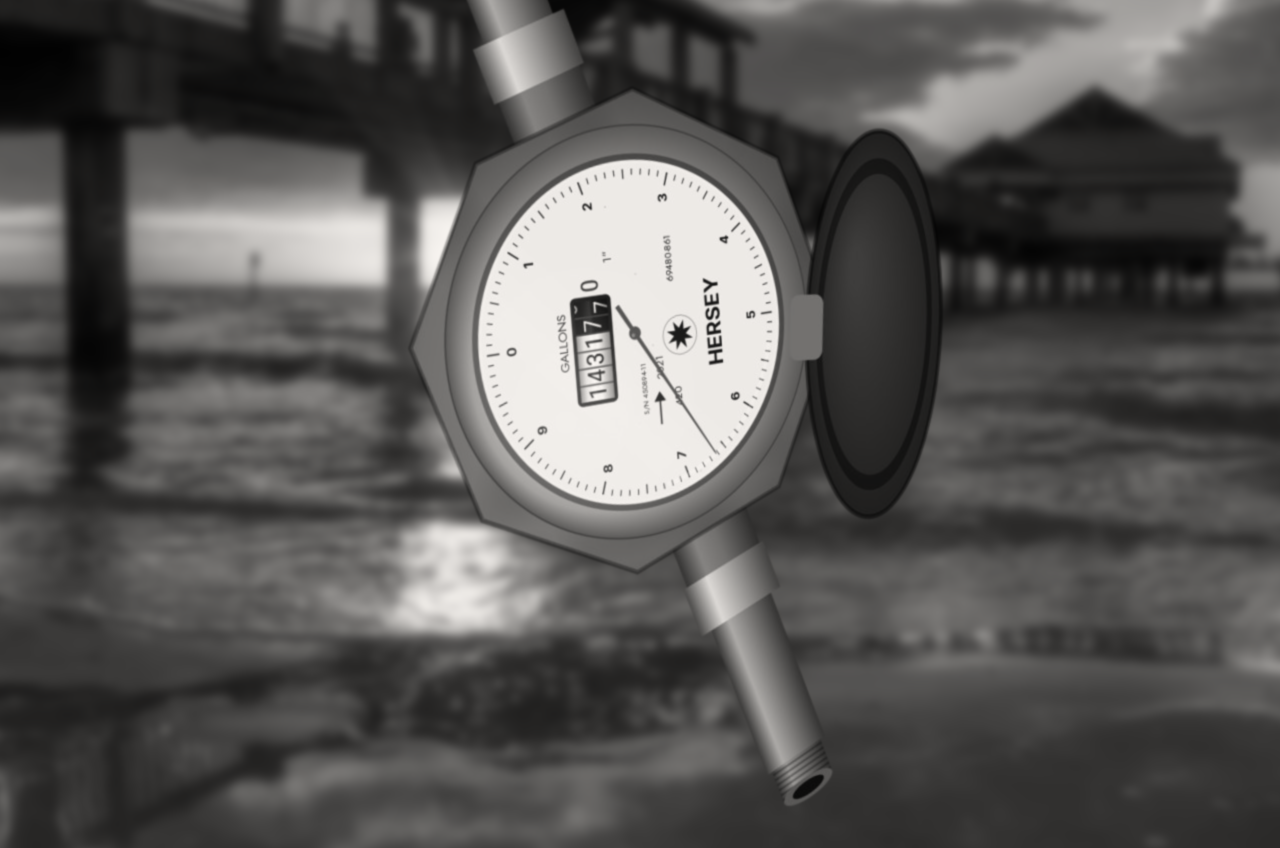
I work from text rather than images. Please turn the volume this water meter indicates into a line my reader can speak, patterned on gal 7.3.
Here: gal 1431766.6
